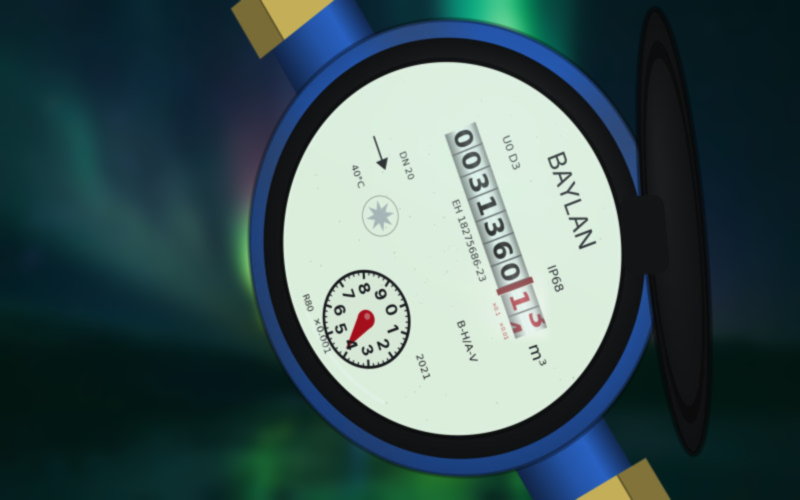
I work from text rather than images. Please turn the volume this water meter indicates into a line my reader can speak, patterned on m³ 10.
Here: m³ 31360.134
